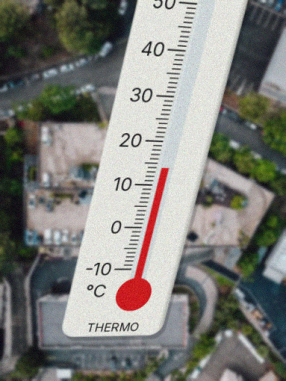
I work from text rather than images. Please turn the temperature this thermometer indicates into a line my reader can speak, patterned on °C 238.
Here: °C 14
